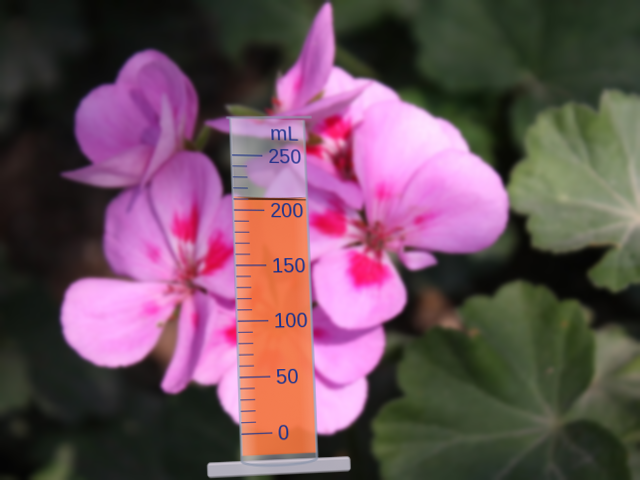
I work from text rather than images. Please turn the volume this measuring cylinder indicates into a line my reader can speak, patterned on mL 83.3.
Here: mL 210
